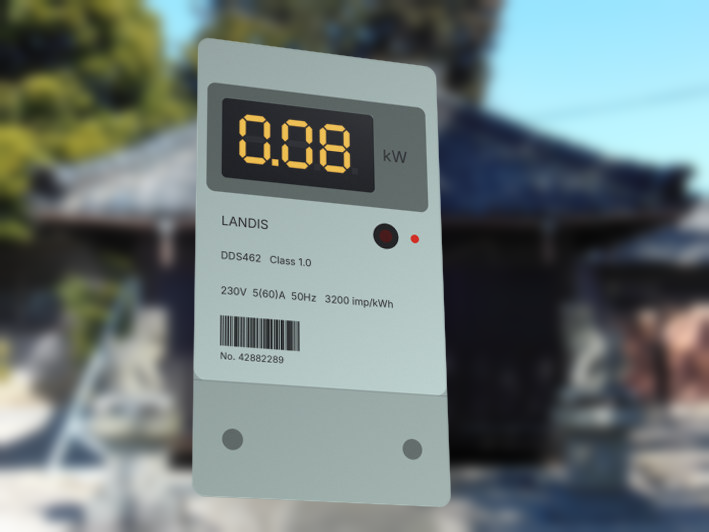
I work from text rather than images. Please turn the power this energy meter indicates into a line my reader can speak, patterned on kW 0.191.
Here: kW 0.08
